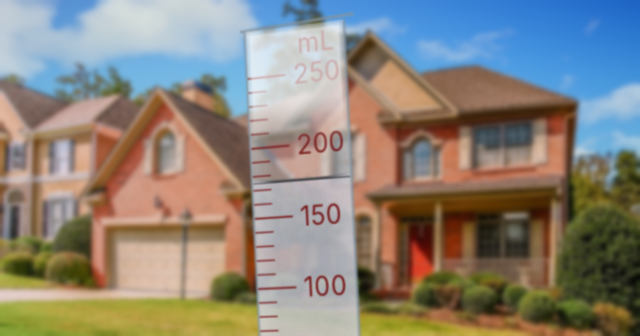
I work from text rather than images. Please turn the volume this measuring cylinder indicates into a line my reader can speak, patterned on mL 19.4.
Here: mL 175
